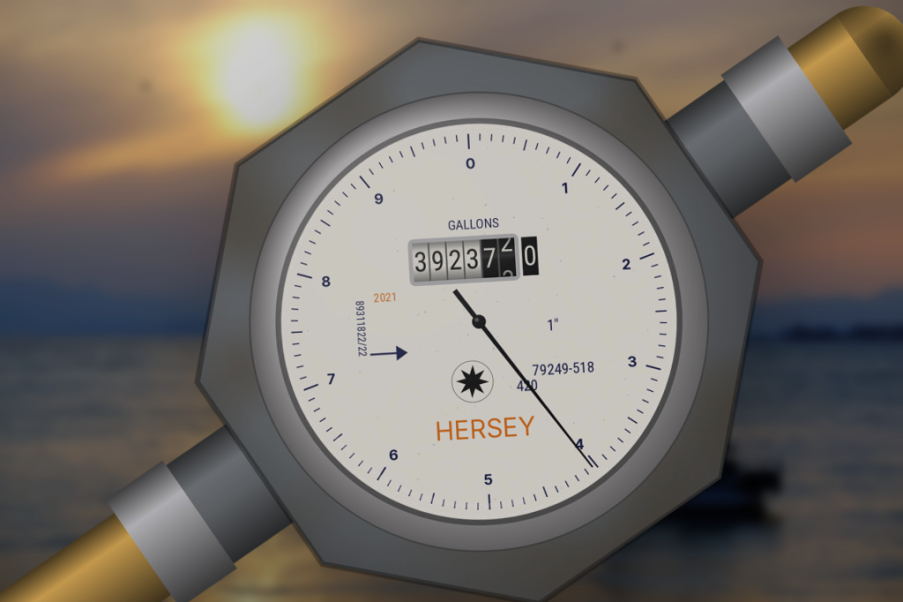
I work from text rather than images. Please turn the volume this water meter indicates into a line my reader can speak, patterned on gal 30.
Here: gal 3923724.0
